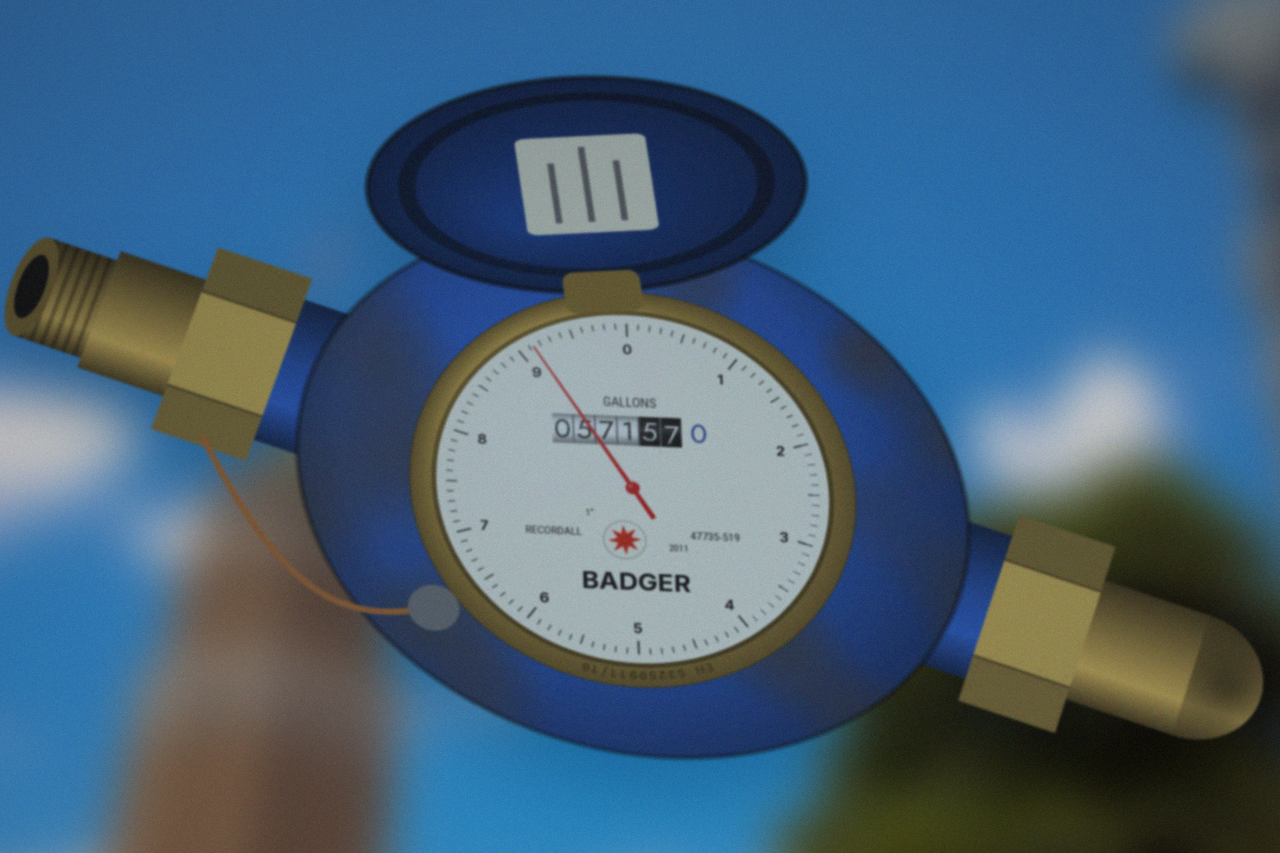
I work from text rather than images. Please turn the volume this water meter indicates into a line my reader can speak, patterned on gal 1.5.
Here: gal 571569.1
